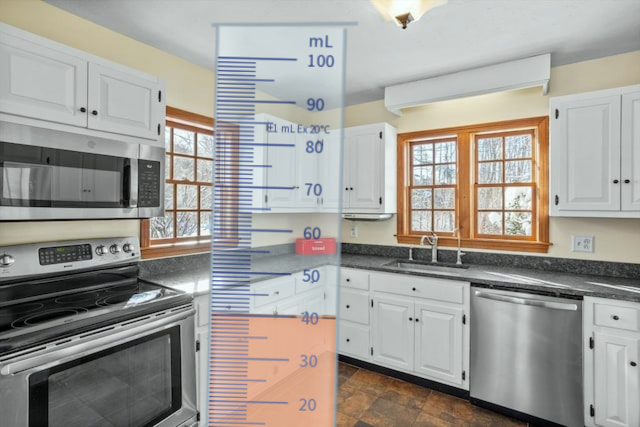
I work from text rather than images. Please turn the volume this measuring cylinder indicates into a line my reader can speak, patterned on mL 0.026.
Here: mL 40
